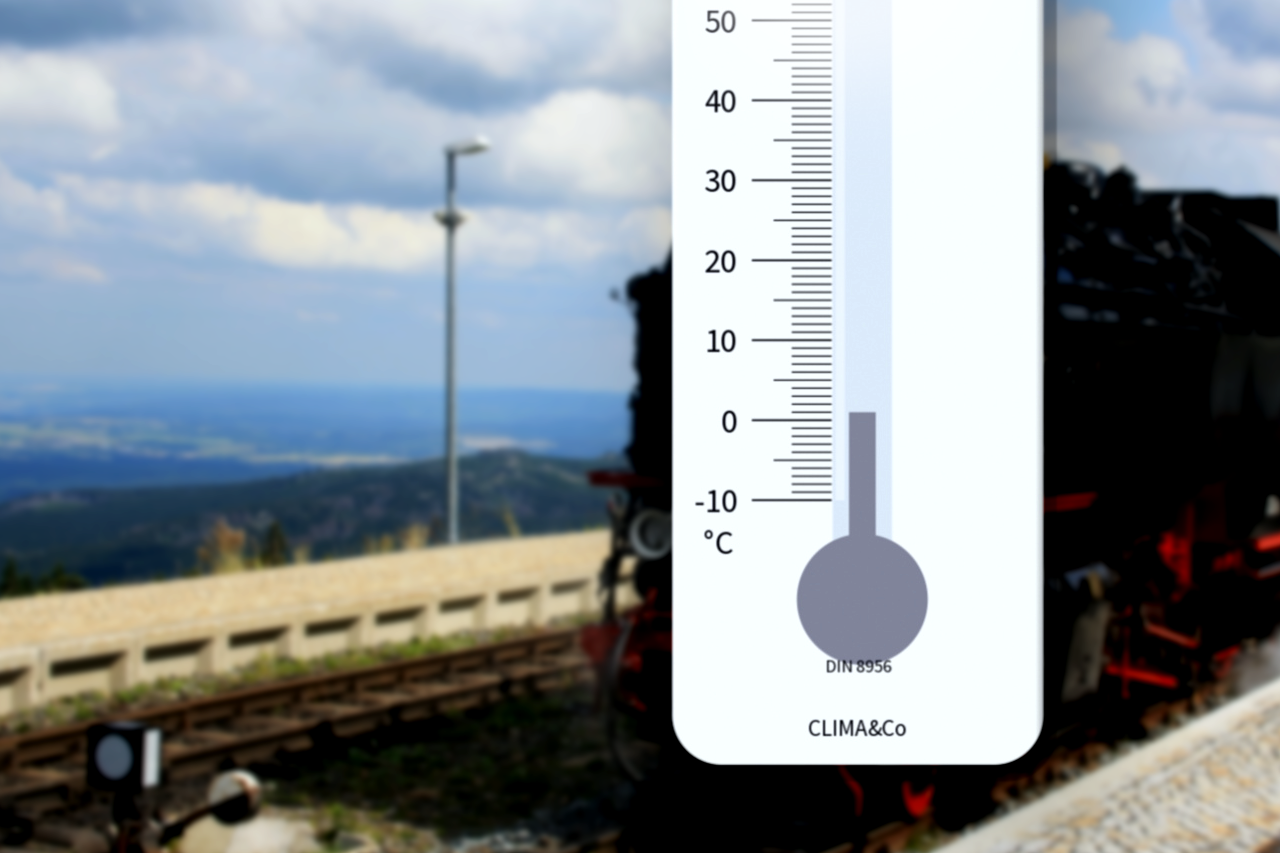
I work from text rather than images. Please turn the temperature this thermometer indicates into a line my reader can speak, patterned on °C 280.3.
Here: °C 1
